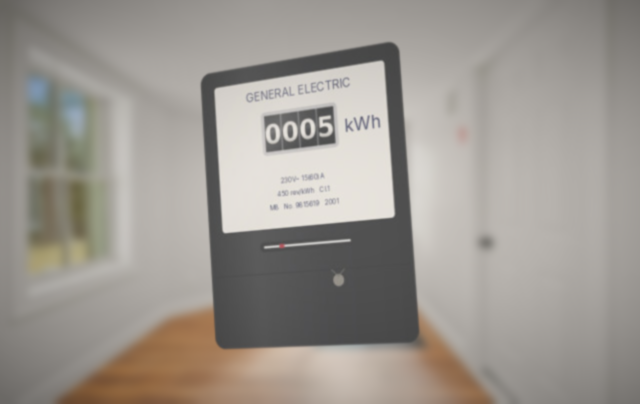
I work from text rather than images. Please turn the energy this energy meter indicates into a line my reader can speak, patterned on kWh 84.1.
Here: kWh 5
